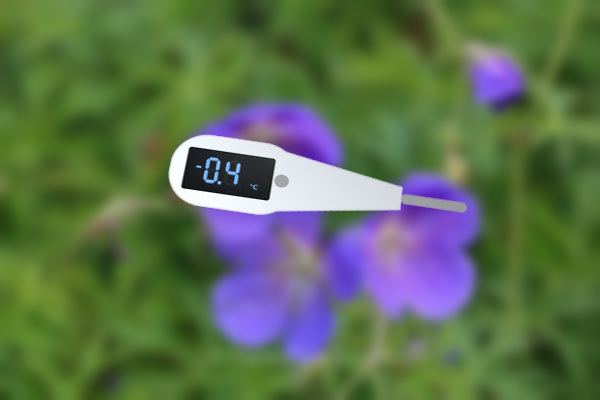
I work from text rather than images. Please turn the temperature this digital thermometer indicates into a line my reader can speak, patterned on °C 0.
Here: °C -0.4
